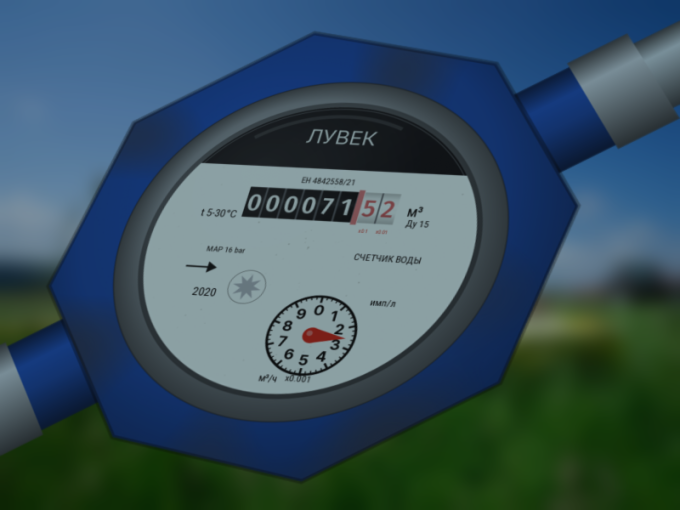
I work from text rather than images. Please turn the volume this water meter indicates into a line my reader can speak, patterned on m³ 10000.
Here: m³ 71.522
